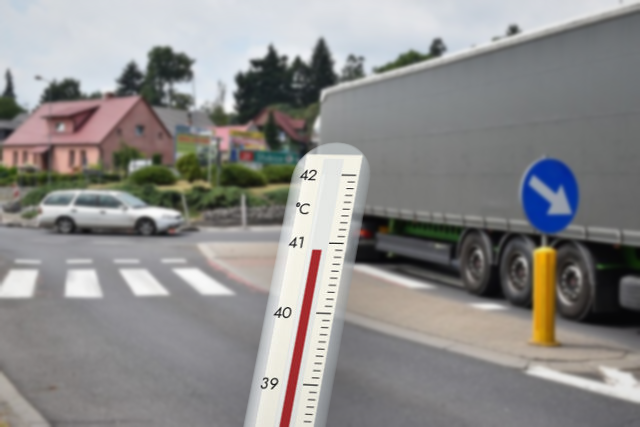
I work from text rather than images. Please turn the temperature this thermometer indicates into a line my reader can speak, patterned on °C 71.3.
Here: °C 40.9
